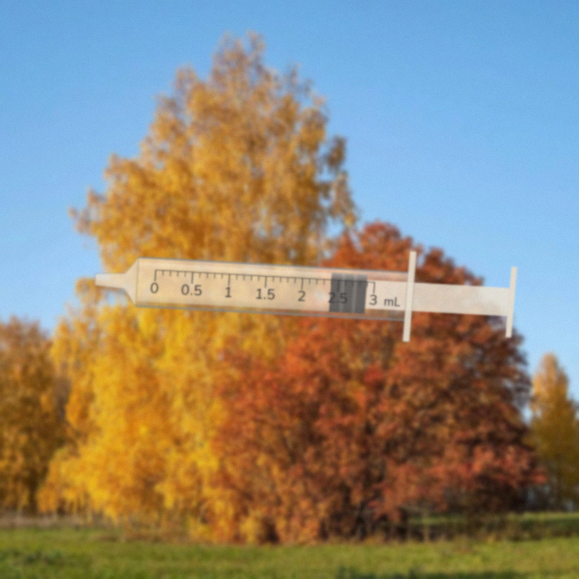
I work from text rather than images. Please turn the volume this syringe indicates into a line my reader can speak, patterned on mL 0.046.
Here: mL 2.4
